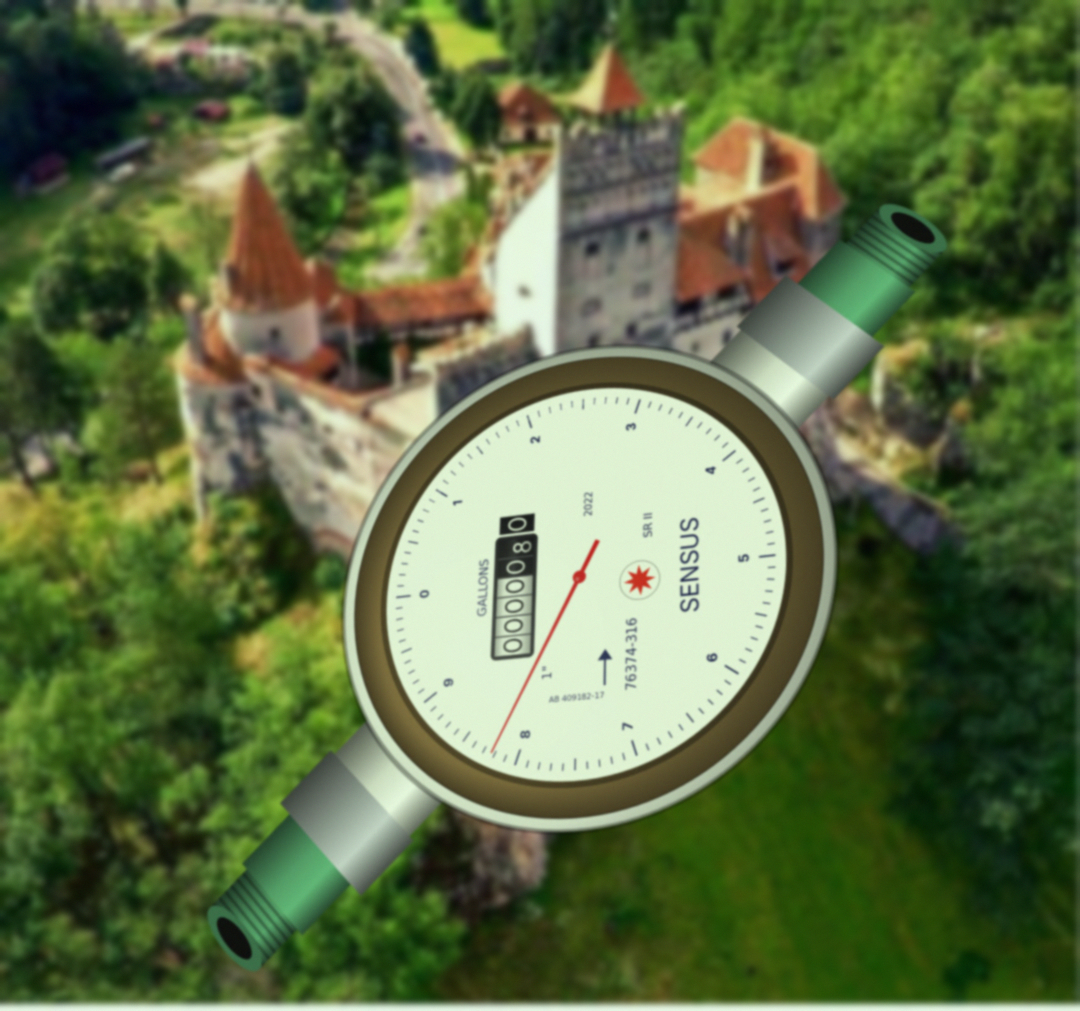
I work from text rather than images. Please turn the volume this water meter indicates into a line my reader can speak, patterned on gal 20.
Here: gal 78.2
